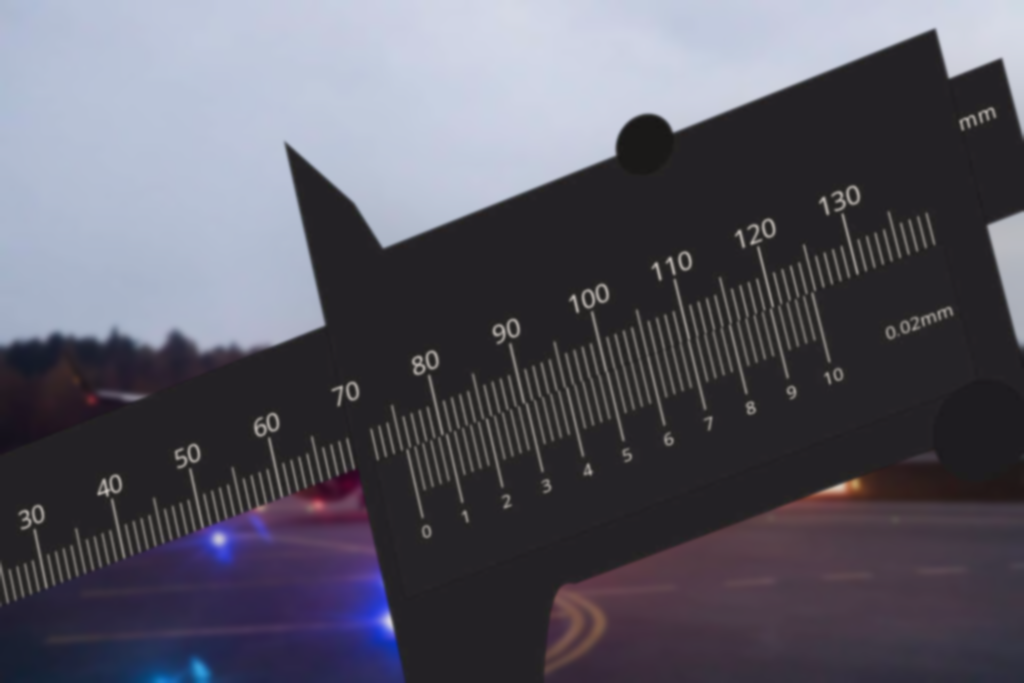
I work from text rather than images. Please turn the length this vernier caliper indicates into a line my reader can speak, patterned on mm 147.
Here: mm 75.6
